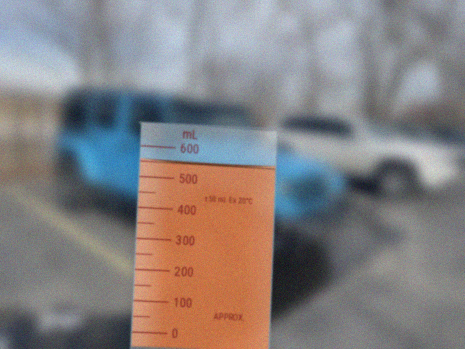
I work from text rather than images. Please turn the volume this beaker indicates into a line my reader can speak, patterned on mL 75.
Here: mL 550
